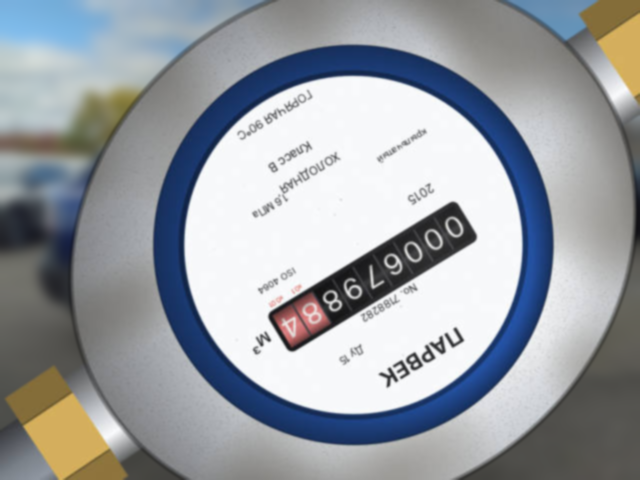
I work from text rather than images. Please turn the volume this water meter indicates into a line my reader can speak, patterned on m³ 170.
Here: m³ 6798.84
